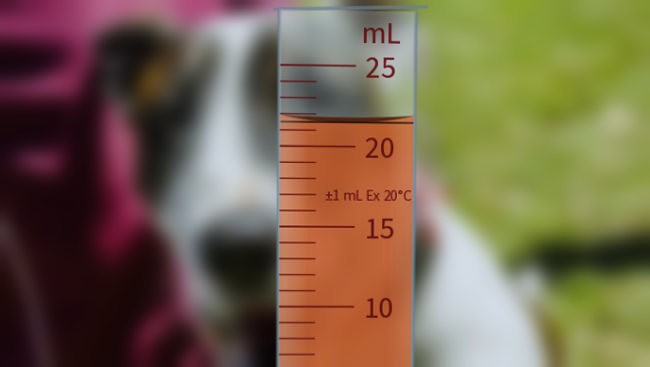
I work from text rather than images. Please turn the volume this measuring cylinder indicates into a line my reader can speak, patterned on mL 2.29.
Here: mL 21.5
